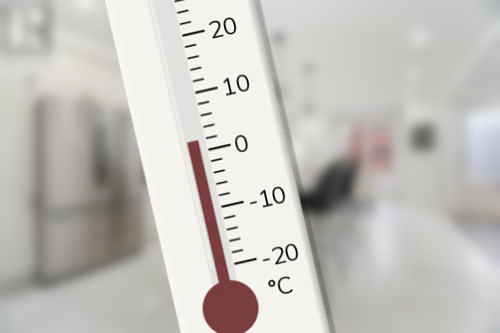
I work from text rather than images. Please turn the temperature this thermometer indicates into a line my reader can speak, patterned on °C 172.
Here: °C 2
